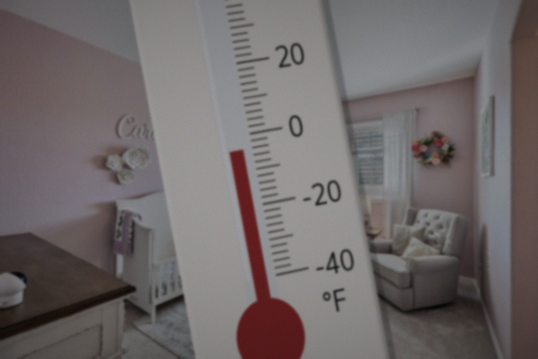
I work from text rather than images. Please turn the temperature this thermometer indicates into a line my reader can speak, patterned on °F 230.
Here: °F -4
